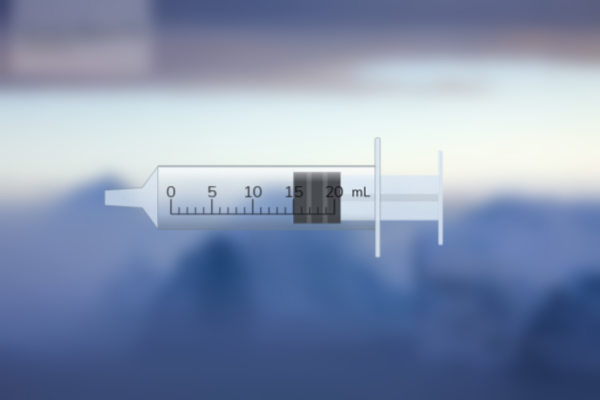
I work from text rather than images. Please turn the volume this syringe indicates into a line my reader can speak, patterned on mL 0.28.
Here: mL 15
